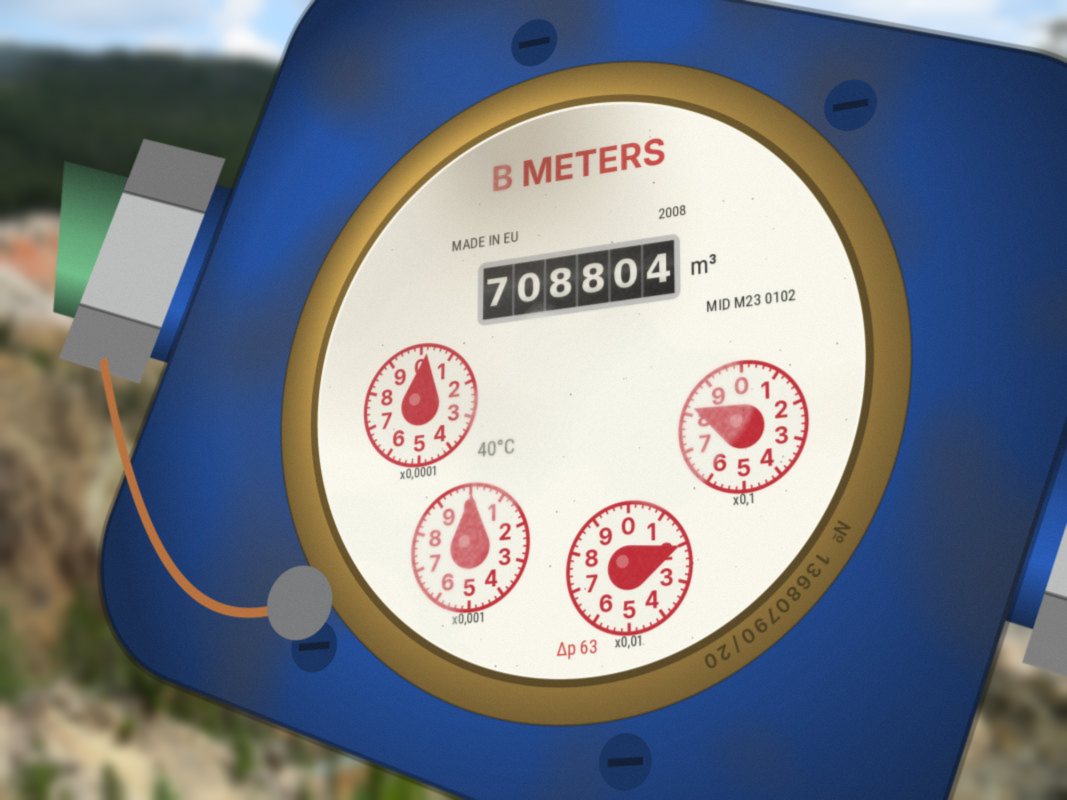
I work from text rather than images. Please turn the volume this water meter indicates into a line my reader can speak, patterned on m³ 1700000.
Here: m³ 708804.8200
